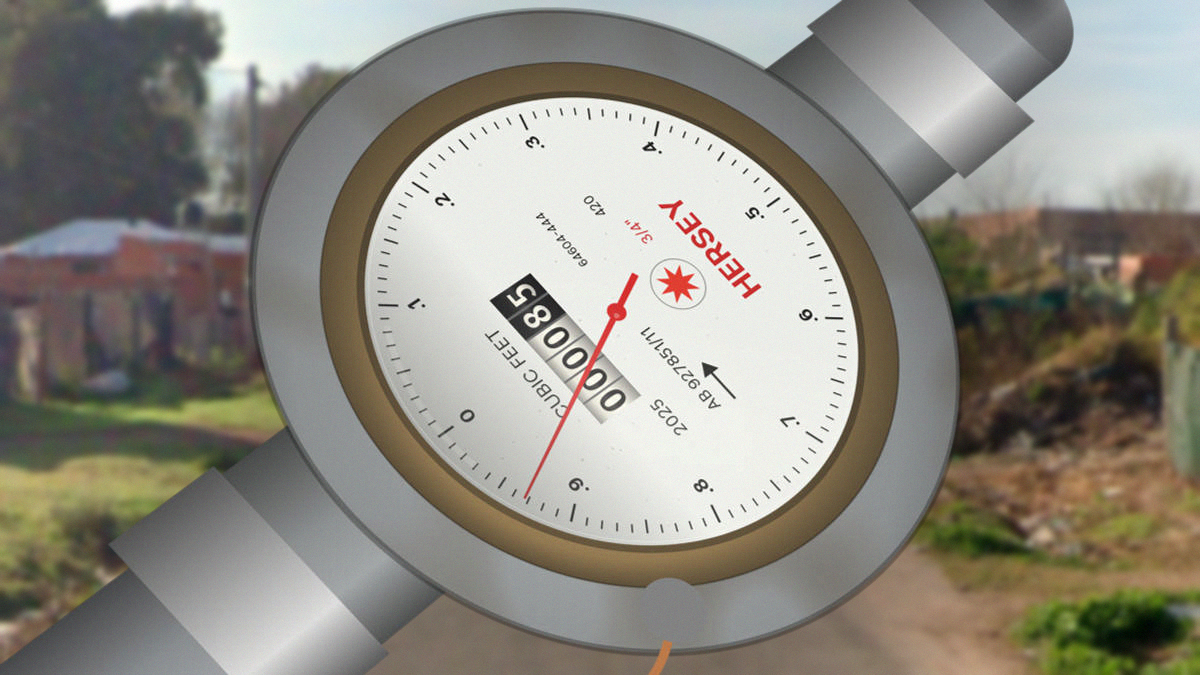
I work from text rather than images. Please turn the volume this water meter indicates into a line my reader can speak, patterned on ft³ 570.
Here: ft³ 84.93
